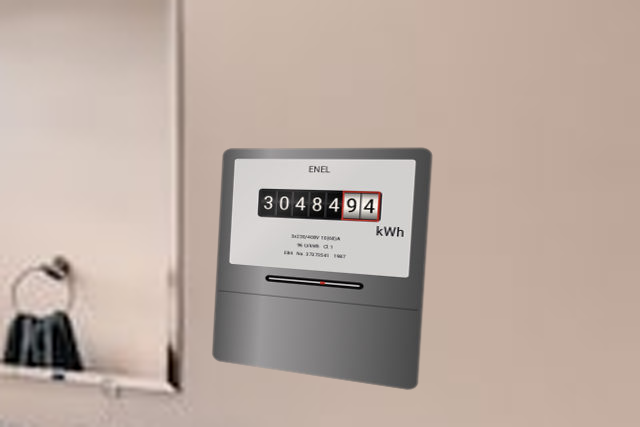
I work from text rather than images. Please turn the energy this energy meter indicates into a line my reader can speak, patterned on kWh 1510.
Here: kWh 30484.94
